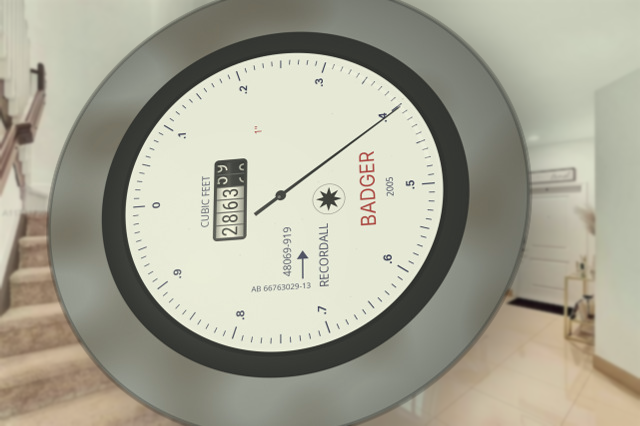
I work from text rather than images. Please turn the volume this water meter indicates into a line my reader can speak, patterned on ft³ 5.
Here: ft³ 286359.40
